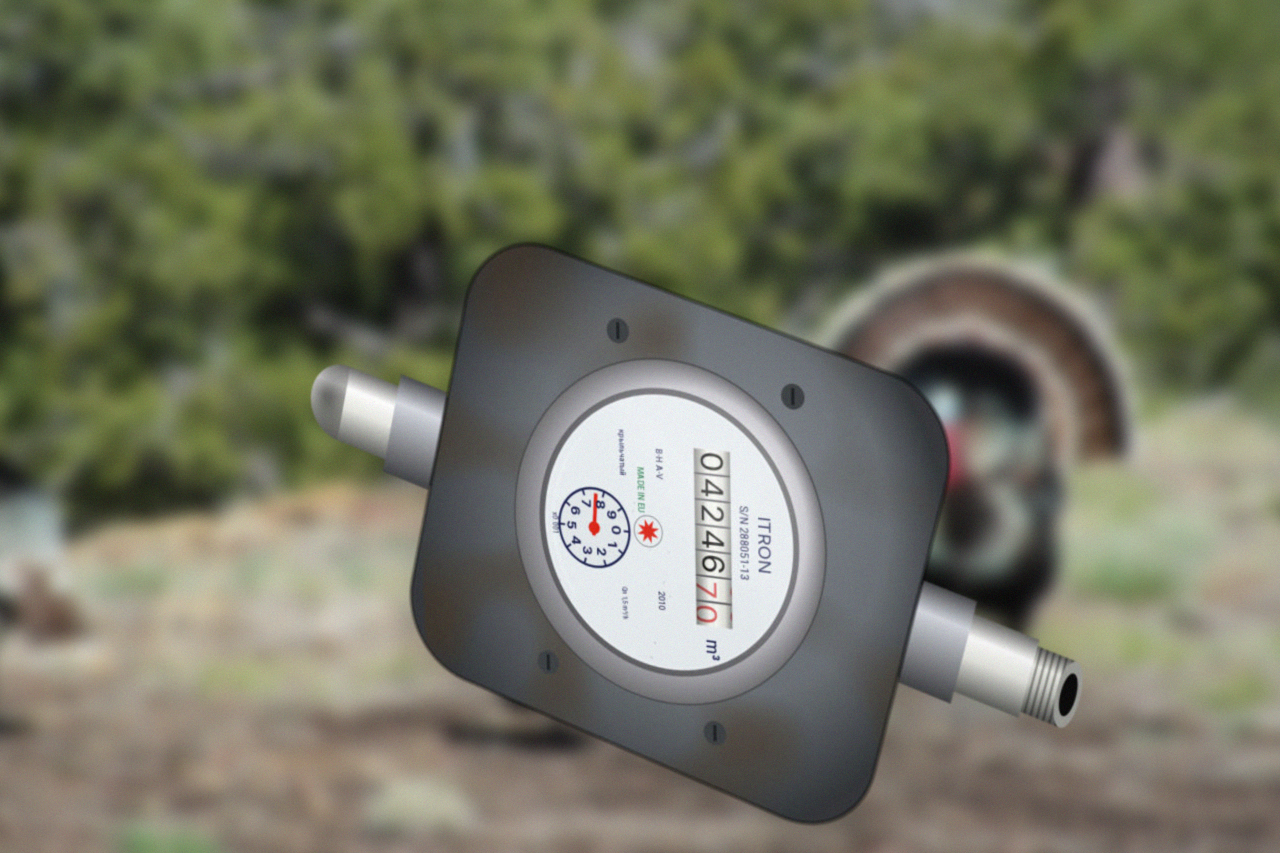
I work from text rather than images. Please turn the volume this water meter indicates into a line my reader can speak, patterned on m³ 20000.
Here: m³ 4246.697
